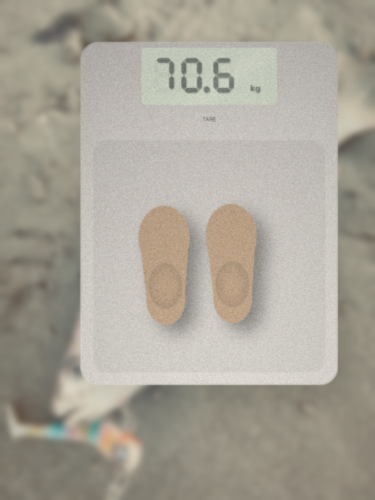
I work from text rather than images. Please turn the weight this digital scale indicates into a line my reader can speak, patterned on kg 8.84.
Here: kg 70.6
